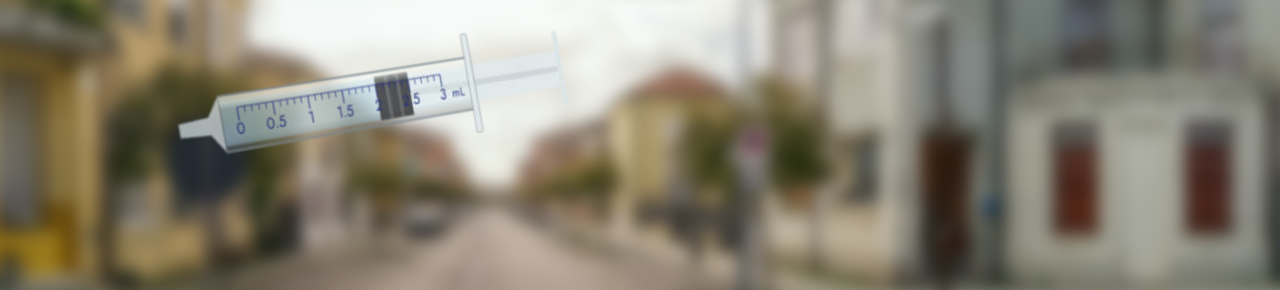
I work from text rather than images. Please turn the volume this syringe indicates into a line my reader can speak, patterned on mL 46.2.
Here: mL 2
